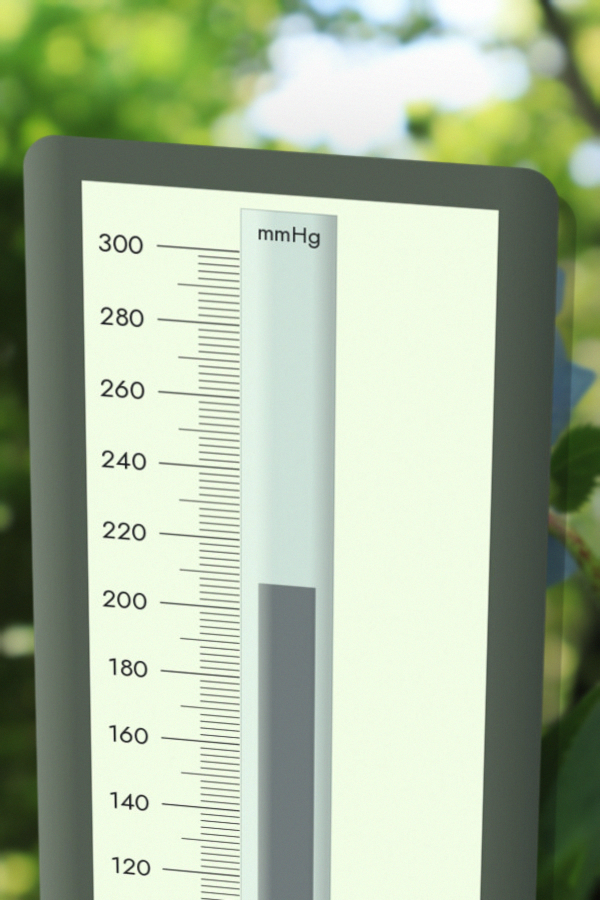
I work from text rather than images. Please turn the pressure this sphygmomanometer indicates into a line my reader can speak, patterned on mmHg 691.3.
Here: mmHg 208
